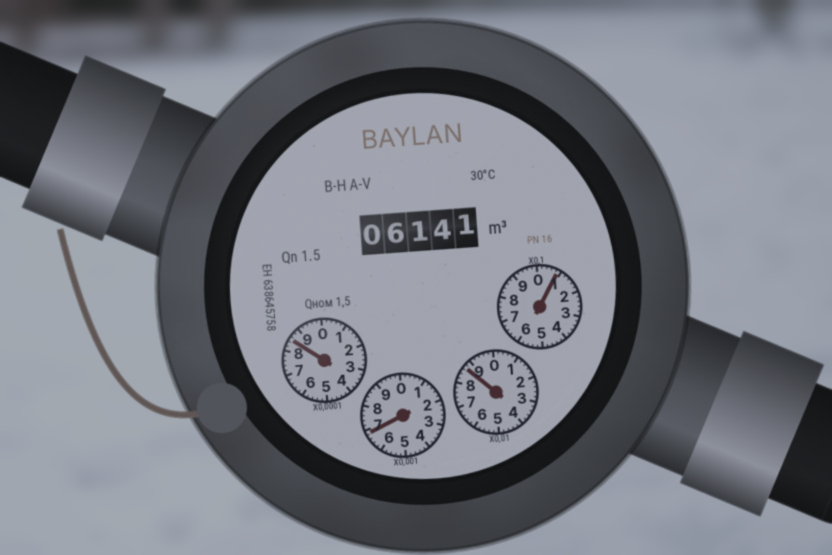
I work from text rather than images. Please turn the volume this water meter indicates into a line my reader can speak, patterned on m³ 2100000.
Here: m³ 6141.0868
